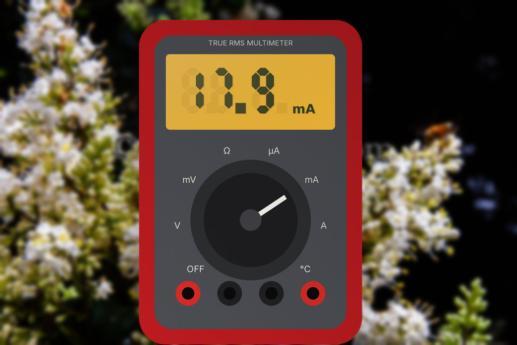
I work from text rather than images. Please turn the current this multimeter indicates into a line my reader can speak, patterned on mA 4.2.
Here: mA 17.9
